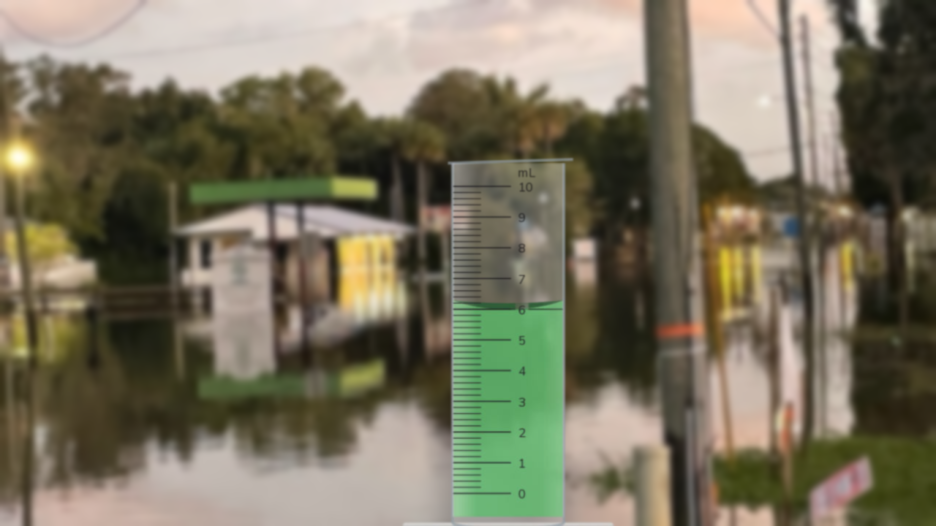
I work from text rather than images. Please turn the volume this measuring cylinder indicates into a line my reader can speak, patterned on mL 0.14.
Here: mL 6
